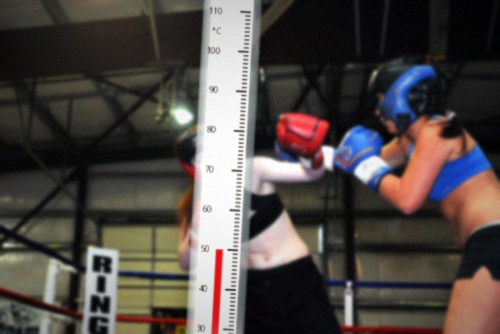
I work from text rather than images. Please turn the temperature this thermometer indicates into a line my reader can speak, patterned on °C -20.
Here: °C 50
